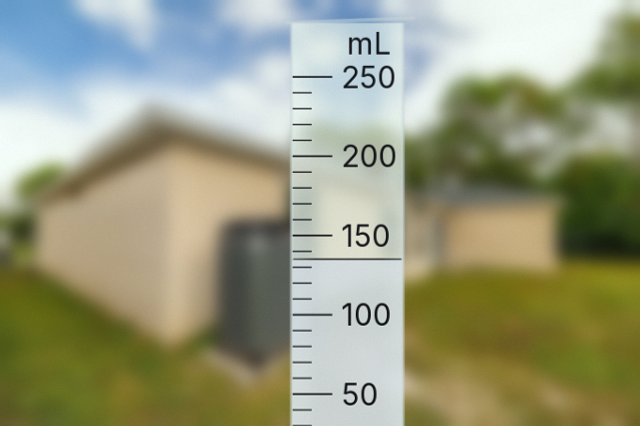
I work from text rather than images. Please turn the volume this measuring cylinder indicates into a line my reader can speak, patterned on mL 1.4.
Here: mL 135
